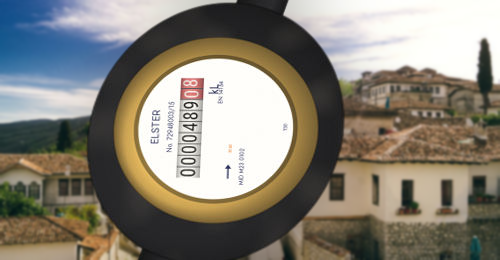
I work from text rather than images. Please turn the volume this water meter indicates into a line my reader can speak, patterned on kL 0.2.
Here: kL 489.08
